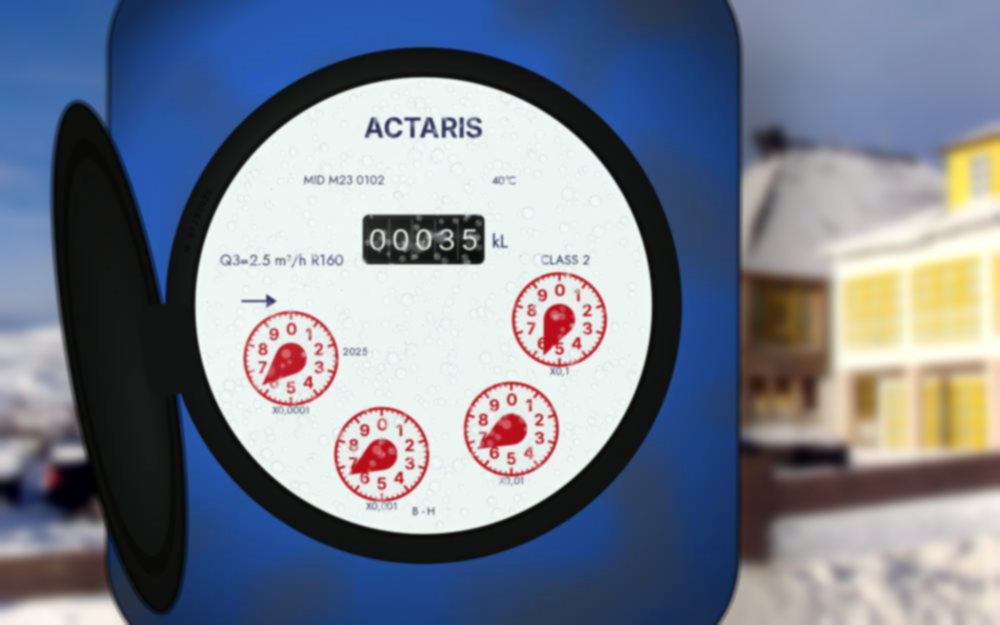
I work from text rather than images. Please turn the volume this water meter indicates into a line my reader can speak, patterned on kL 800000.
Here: kL 35.5666
